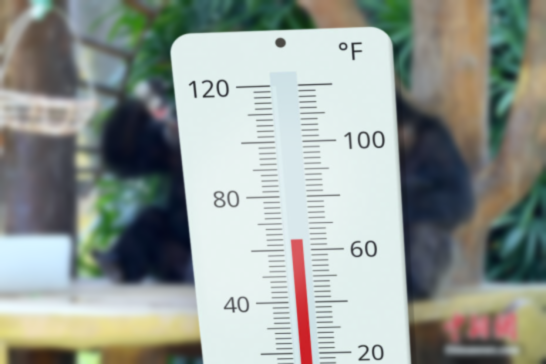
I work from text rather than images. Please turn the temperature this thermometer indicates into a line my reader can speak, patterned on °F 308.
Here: °F 64
